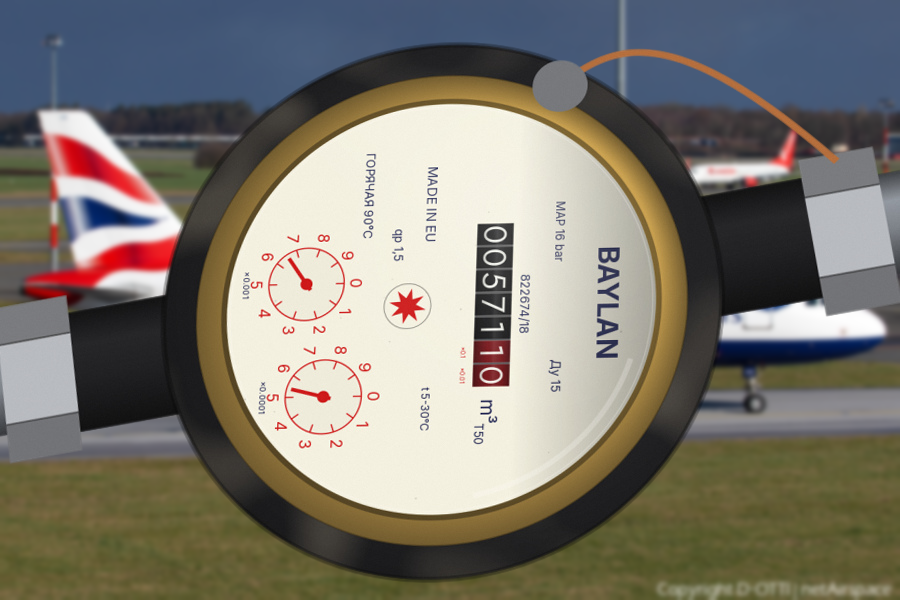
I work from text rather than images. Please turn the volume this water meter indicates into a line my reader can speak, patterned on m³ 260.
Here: m³ 571.1065
